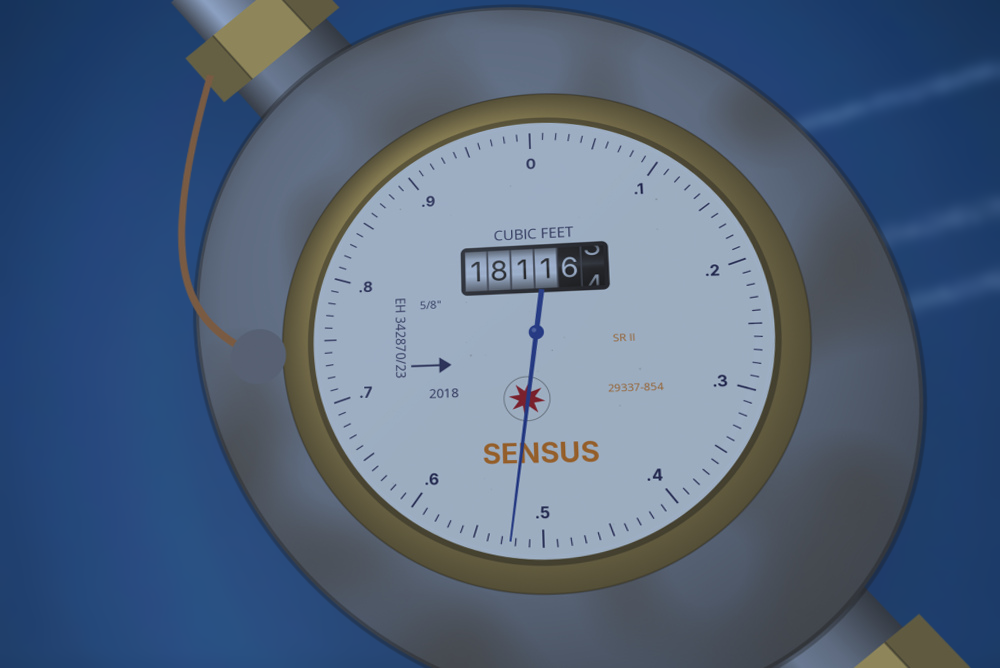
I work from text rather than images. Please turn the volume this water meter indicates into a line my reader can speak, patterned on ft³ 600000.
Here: ft³ 181163.52
